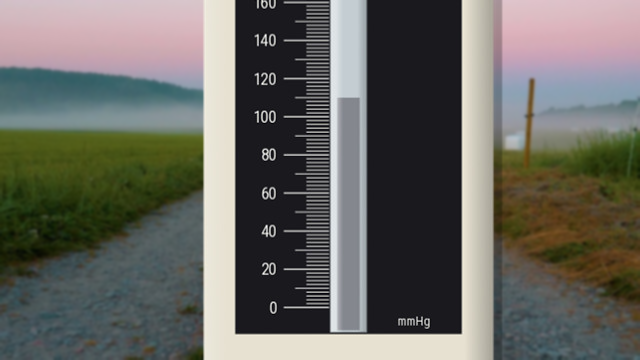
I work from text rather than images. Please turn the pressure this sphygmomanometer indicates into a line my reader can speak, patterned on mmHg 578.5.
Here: mmHg 110
